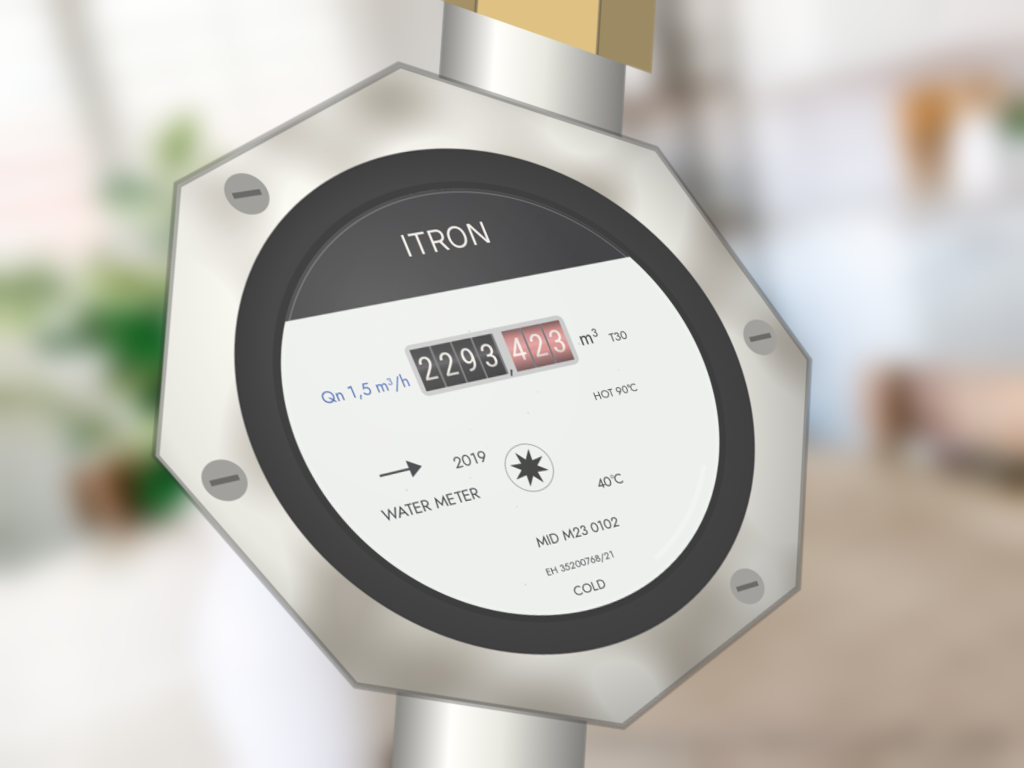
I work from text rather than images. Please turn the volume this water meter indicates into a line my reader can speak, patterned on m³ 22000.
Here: m³ 2293.423
